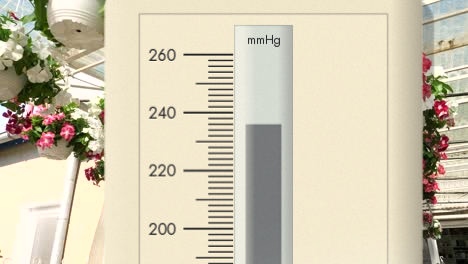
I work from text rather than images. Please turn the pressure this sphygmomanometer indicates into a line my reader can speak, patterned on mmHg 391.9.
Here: mmHg 236
